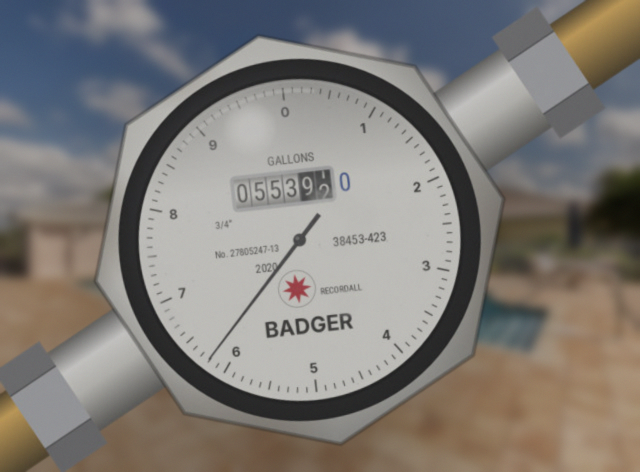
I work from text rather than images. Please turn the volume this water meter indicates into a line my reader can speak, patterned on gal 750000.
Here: gal 553916.2
